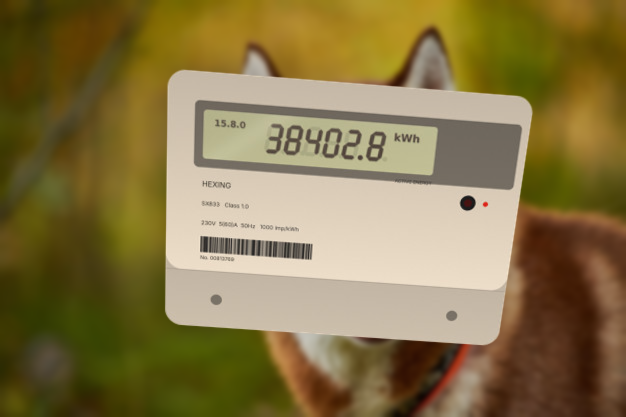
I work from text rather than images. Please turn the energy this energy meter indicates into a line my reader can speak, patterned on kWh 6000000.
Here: kWh 38402.8
